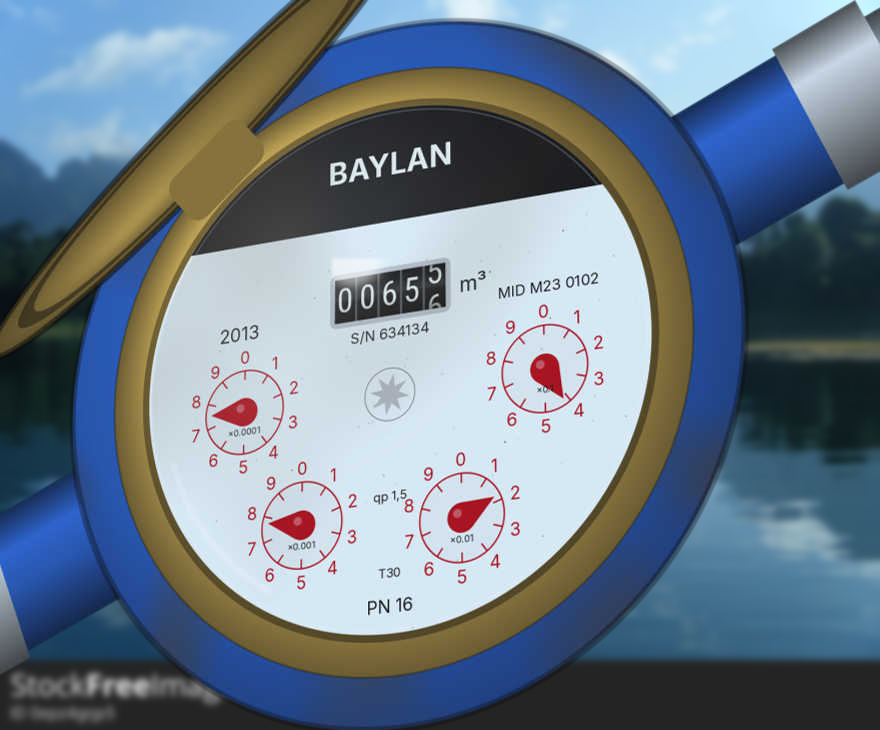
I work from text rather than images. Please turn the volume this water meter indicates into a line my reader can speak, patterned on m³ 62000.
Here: m³ 655.4177
